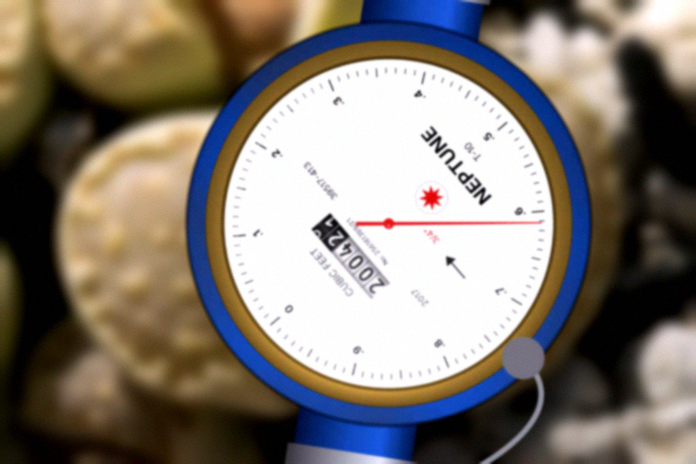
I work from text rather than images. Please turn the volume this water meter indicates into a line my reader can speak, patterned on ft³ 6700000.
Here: ft³ 200420.61
